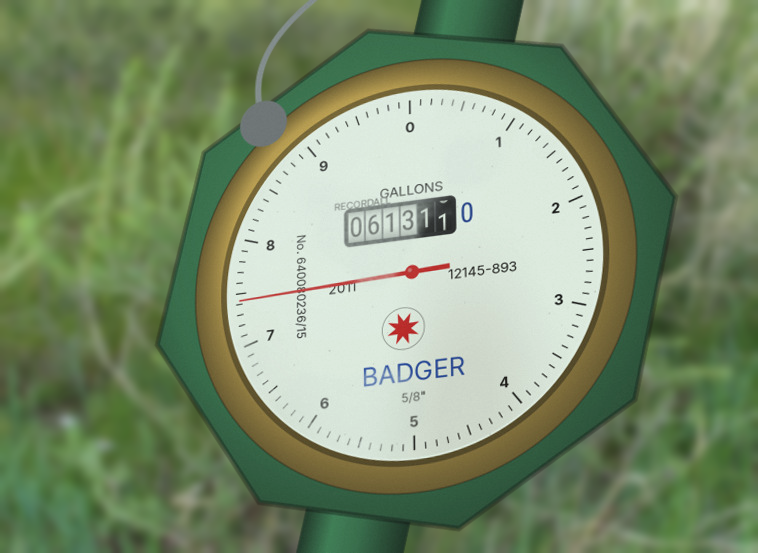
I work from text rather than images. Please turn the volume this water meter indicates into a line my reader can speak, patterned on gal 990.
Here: gal 613107.4
